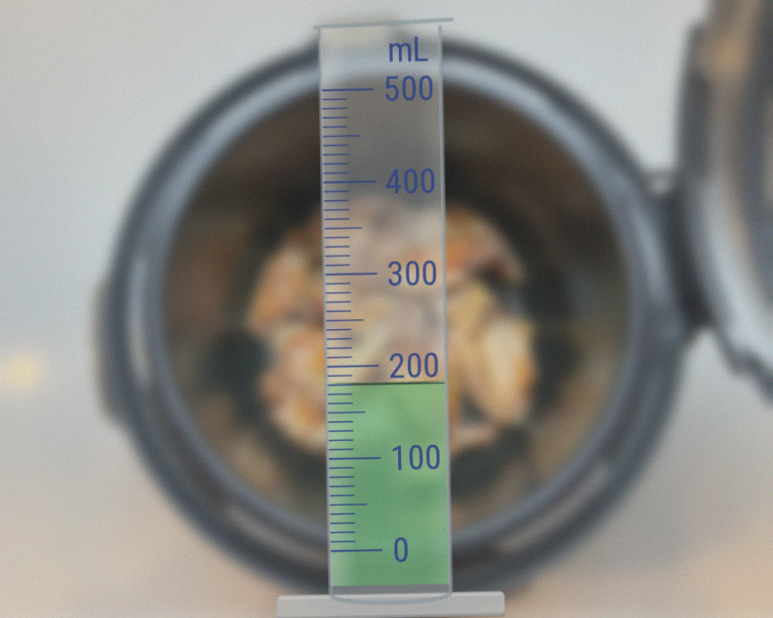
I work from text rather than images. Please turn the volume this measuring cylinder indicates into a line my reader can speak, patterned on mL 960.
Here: mL 180
